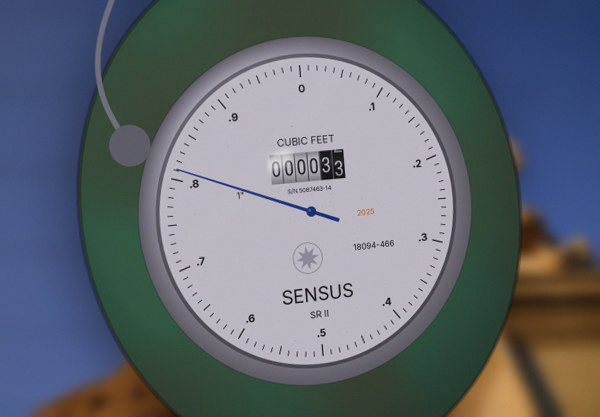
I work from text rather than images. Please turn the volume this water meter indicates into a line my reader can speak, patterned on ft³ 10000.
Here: ft³ 32.81
